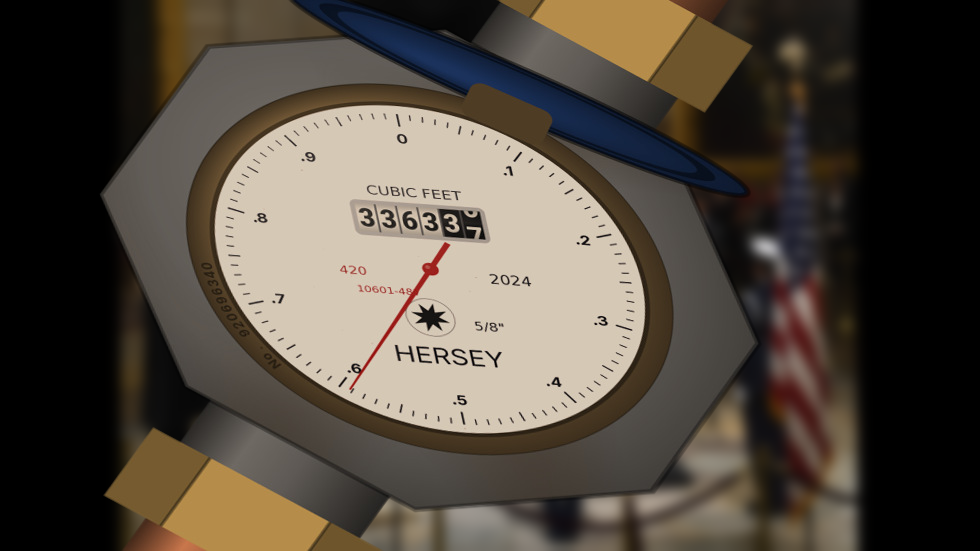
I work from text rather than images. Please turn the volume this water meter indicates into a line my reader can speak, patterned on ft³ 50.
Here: ft³ 336336.59
